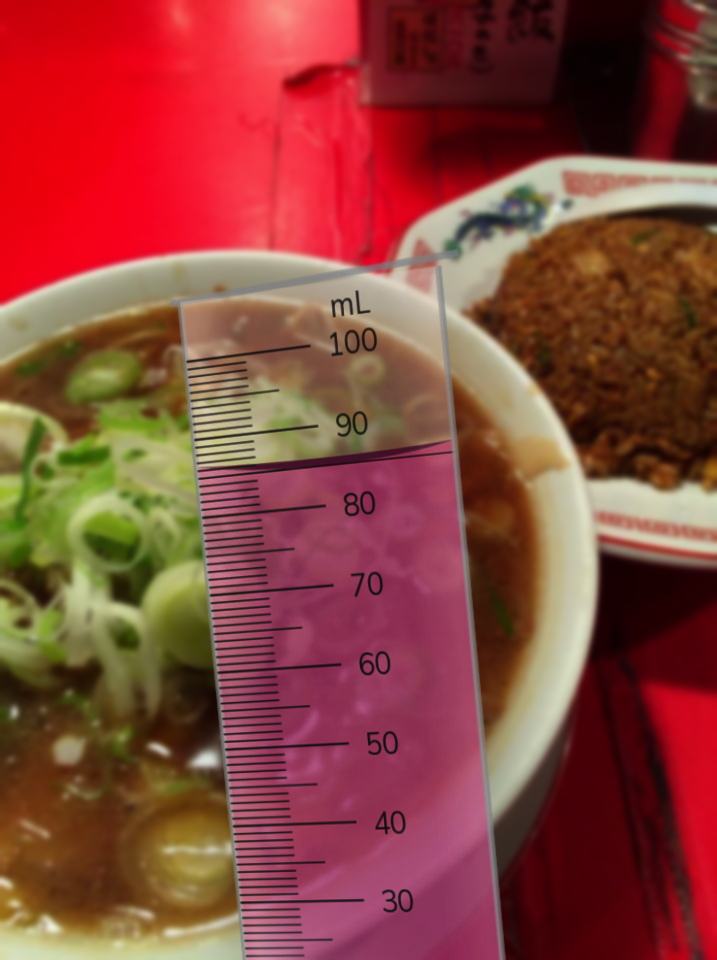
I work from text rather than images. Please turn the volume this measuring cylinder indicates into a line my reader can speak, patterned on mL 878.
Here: mL 85
